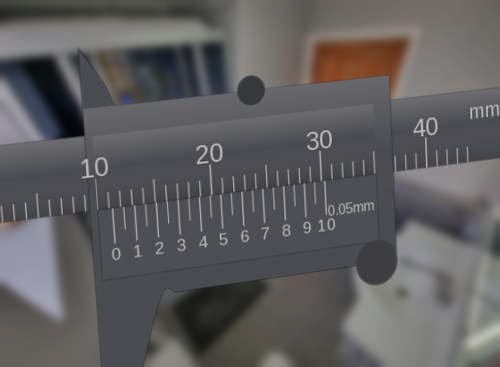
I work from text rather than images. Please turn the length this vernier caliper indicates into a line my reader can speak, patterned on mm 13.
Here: mm 11.3
